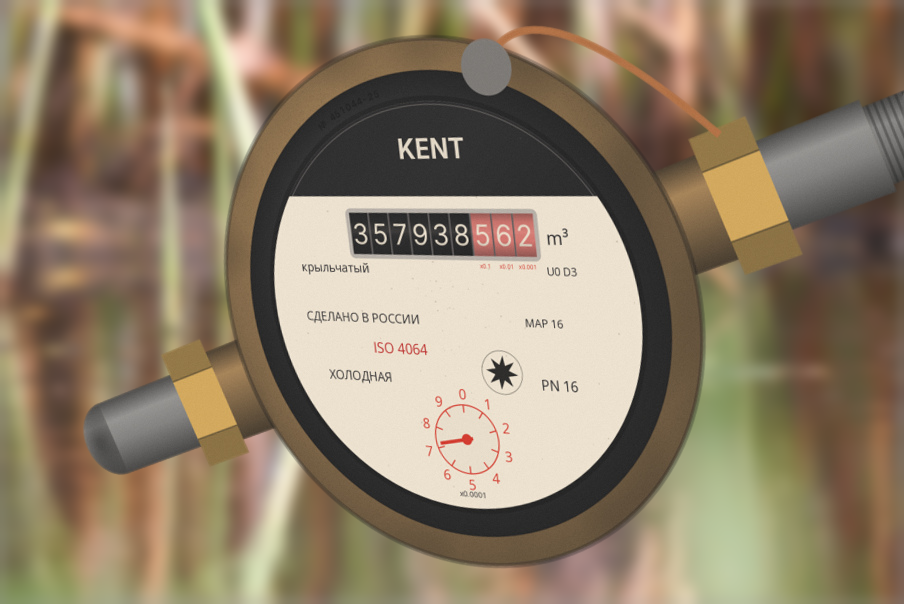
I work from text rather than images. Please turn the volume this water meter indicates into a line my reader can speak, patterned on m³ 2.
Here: m³ 357938.5627
